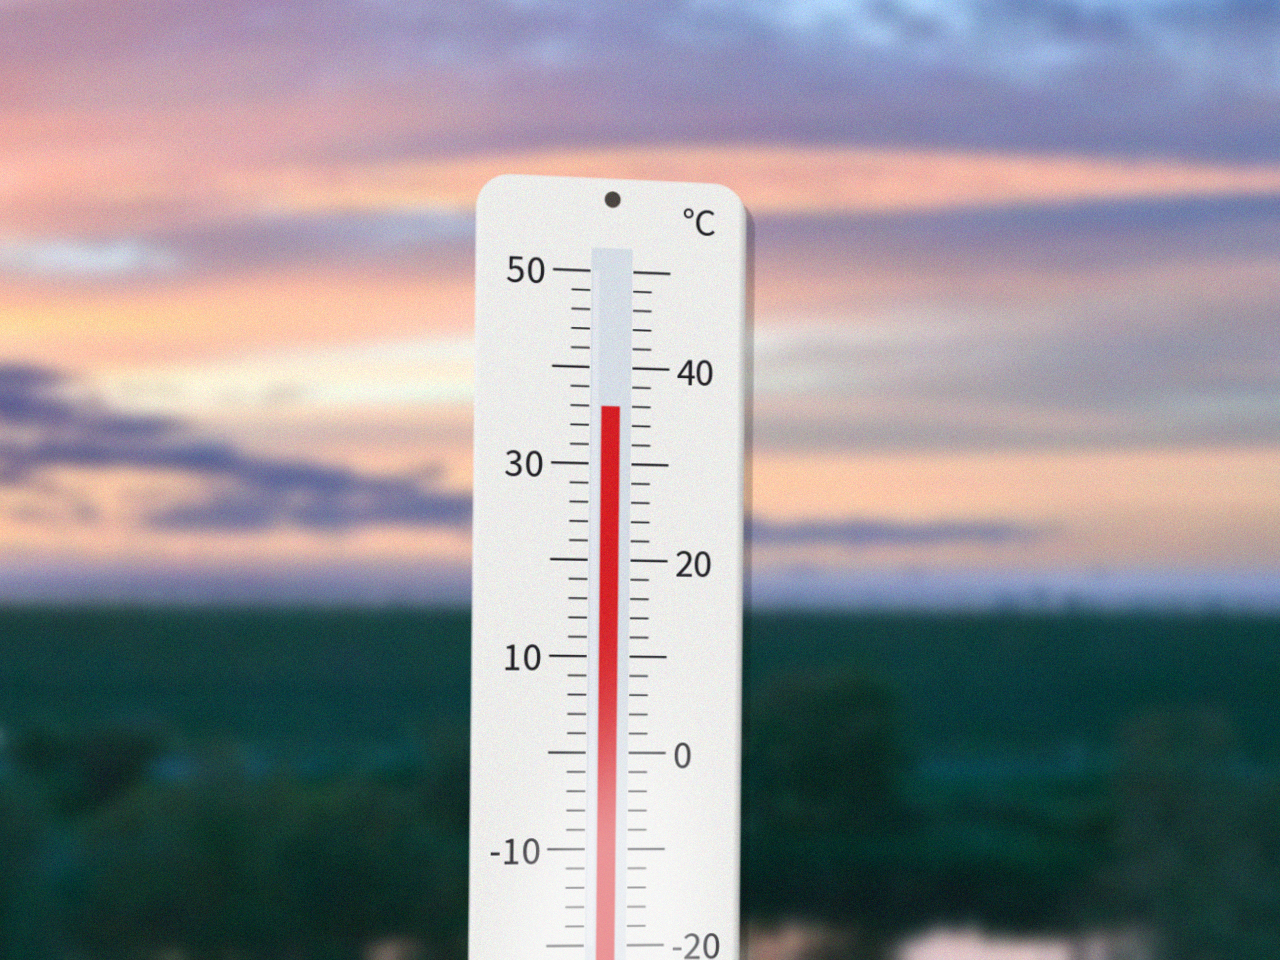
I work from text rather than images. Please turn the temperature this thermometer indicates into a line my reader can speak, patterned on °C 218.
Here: °C 36
